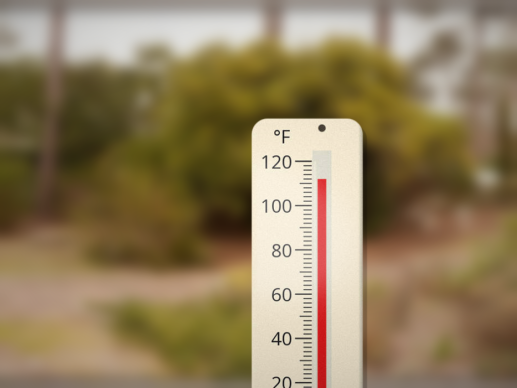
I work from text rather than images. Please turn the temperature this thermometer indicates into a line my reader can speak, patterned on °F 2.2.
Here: °F 112
